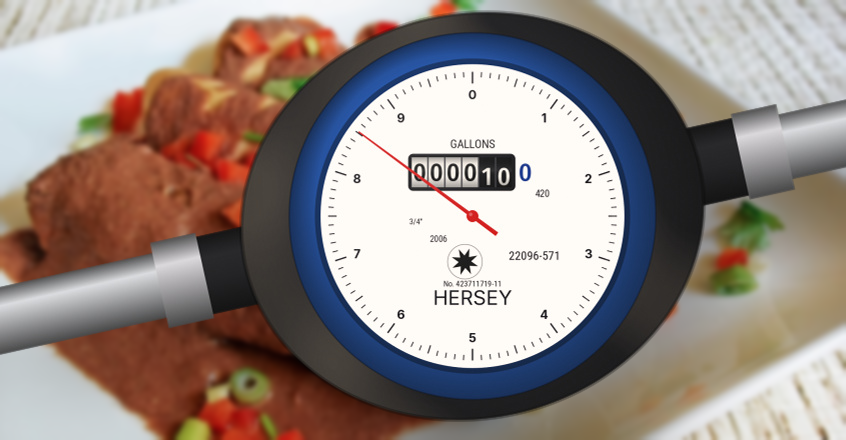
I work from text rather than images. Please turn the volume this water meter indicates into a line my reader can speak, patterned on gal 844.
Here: gal 98.5
